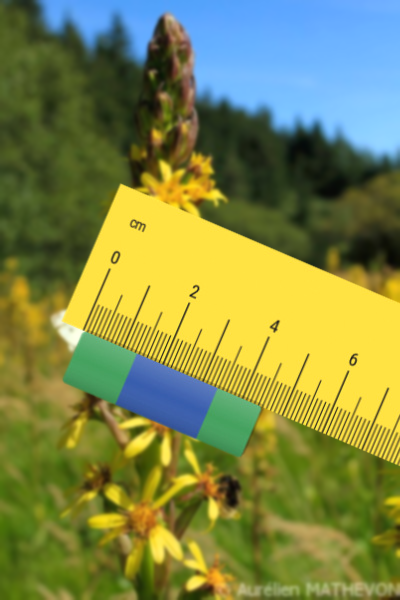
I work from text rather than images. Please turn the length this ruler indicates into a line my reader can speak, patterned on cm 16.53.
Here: cm 4.5
